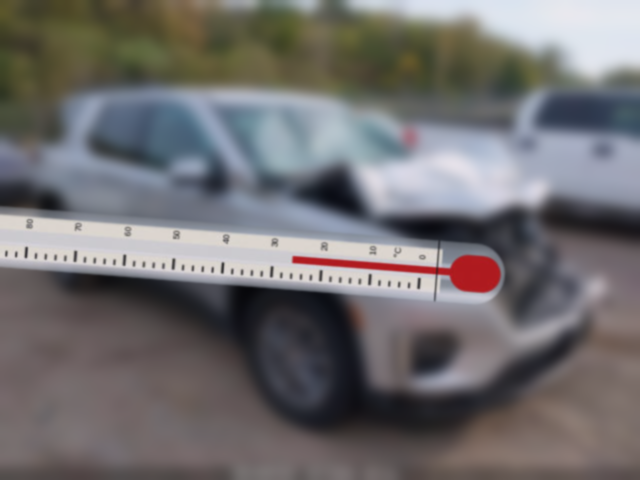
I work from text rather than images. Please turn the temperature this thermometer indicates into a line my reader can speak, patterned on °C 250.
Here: °C 26
